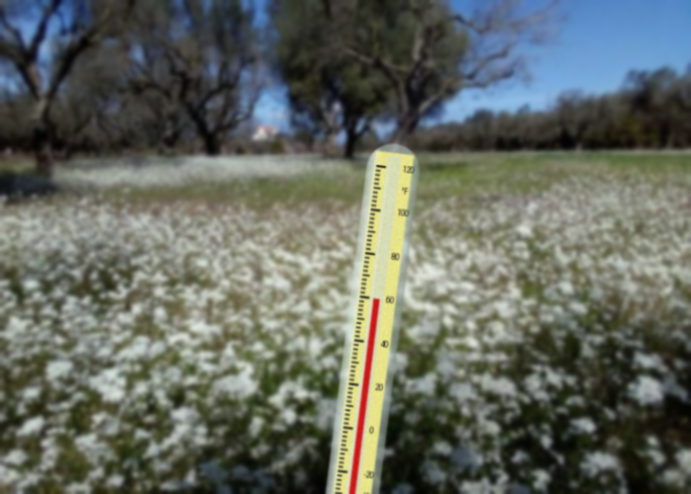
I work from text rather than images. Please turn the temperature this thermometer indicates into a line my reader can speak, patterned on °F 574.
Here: °F 60
